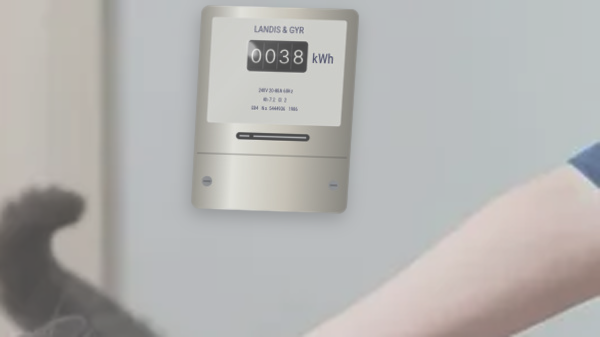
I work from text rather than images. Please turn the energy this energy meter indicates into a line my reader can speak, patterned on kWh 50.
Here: kWh 38
